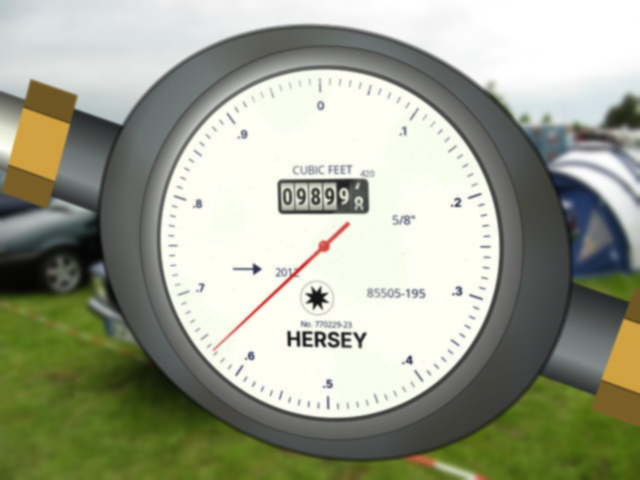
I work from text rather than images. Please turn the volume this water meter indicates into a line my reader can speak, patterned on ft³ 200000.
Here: ft³ 98997.63
